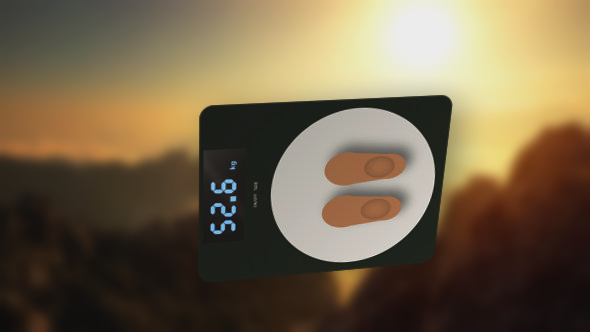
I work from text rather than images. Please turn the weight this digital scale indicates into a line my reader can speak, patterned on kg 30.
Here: kg 52.6
